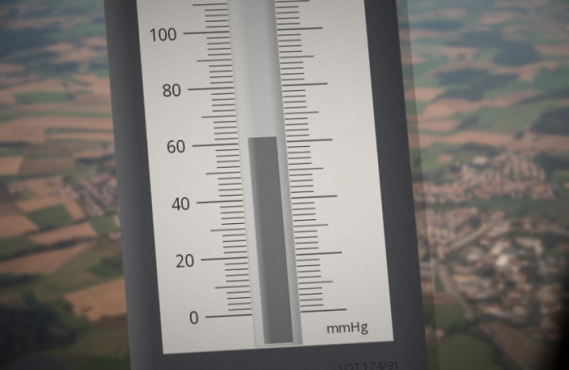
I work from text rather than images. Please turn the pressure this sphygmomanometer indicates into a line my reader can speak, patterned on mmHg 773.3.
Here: mmHg 62
